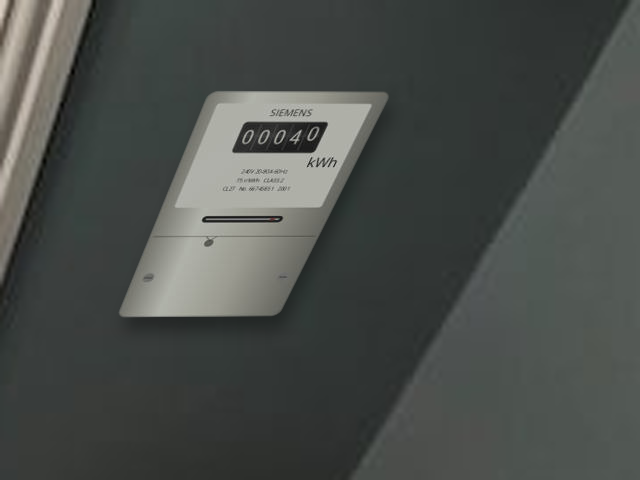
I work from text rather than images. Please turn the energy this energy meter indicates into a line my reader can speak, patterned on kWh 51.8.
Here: kWh 40
